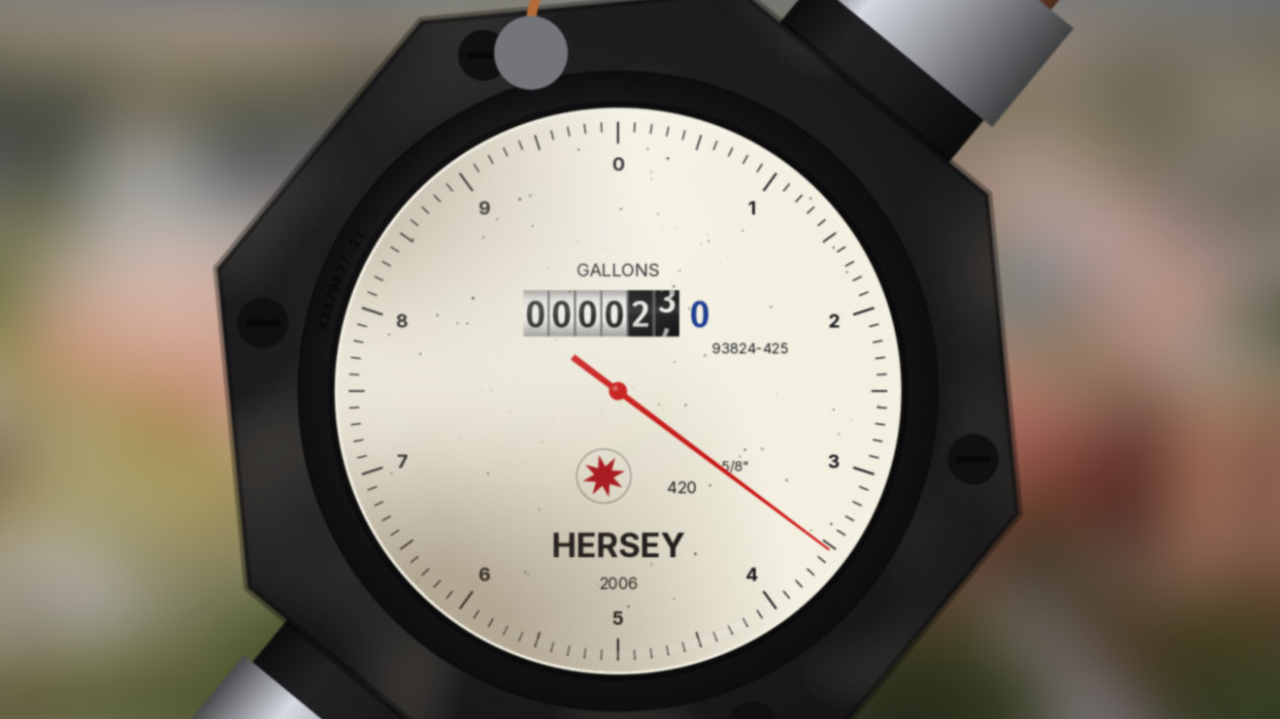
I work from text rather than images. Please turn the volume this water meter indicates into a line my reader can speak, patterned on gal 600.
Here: gal 233.5
